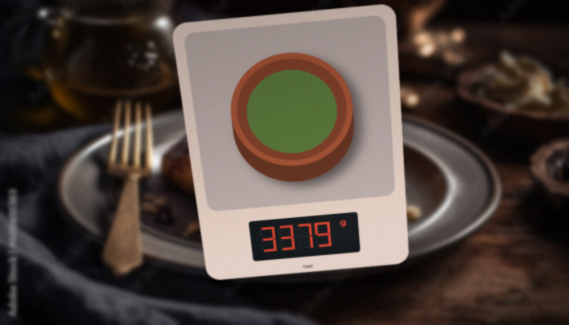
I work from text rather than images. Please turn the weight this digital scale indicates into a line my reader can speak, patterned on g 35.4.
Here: g 3379
